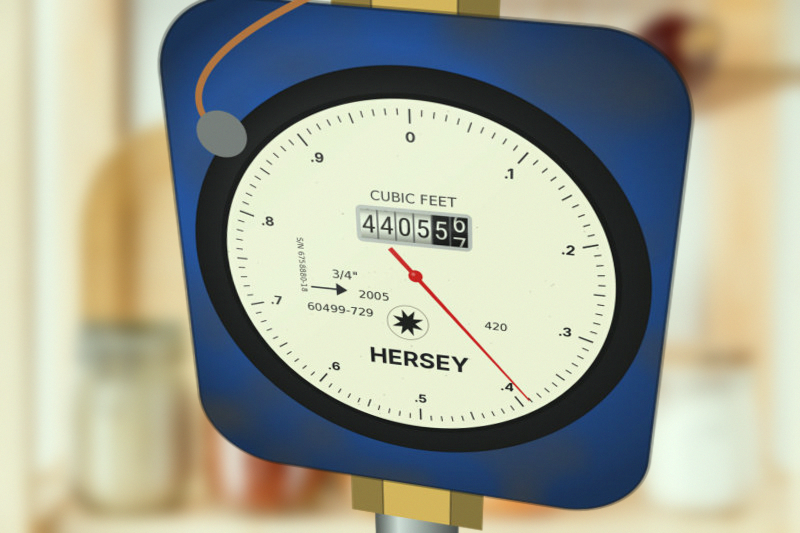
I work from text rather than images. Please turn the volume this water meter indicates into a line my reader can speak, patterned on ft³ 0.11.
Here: ft³ 440556.39
